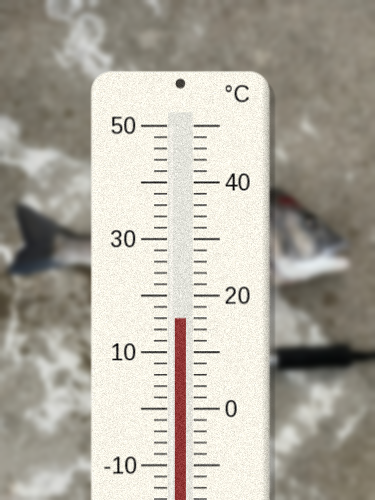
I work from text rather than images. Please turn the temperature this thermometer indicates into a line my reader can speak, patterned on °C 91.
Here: °C 16
